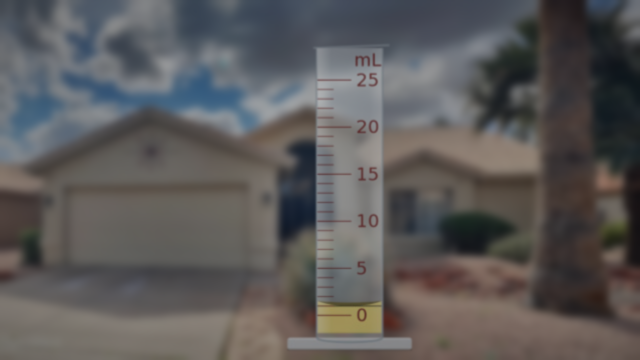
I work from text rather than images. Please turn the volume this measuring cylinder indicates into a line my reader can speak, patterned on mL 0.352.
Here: mL 1
